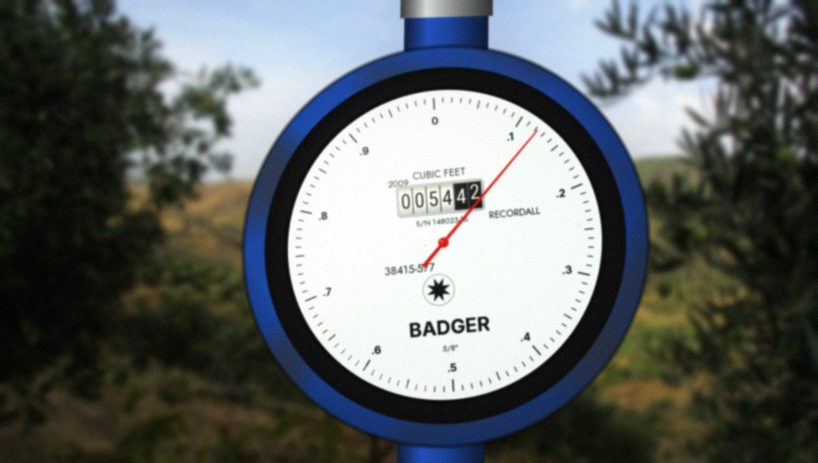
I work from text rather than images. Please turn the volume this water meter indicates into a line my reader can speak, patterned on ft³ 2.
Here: ft³ 5442.12
